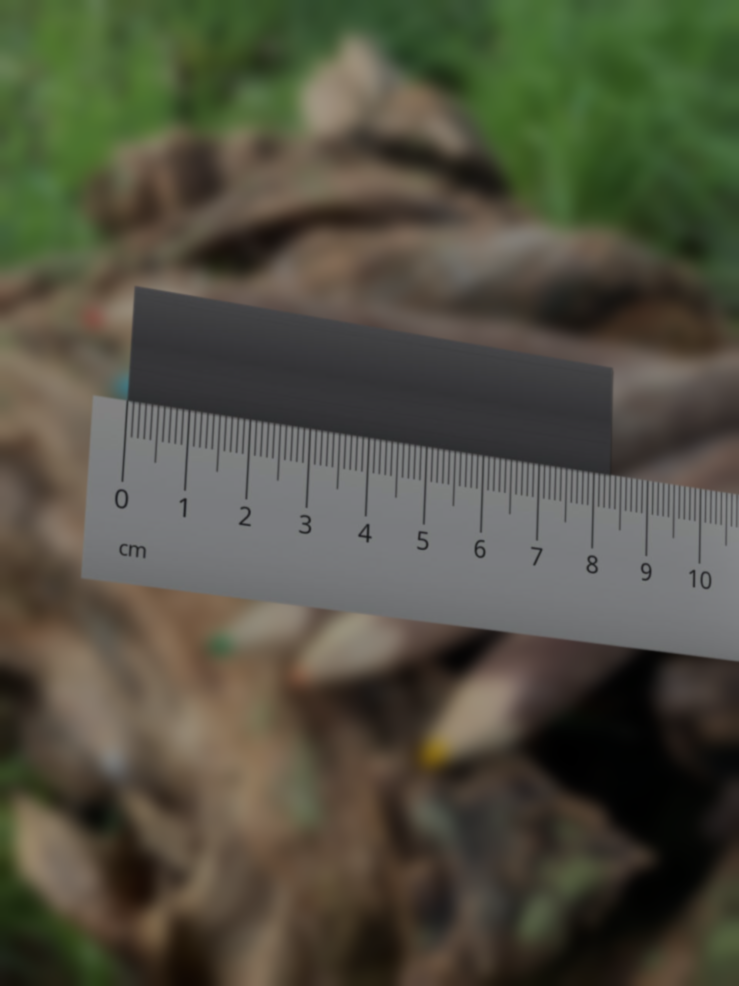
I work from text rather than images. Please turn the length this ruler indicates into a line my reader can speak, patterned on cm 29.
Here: cm 8.3
